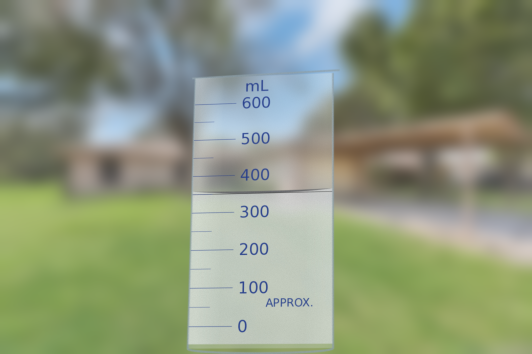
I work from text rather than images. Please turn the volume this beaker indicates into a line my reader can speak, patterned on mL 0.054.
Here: mL 350
